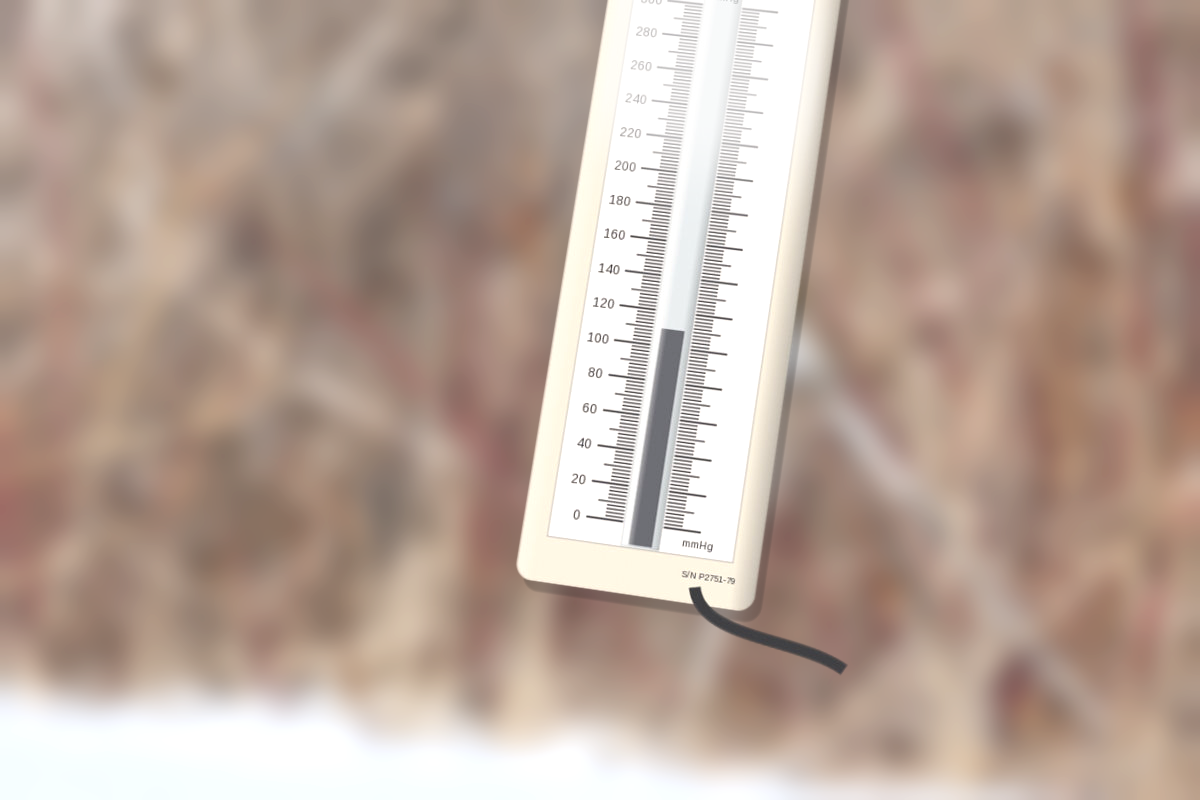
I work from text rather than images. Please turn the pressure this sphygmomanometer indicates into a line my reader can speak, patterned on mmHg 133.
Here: mmHg 110
